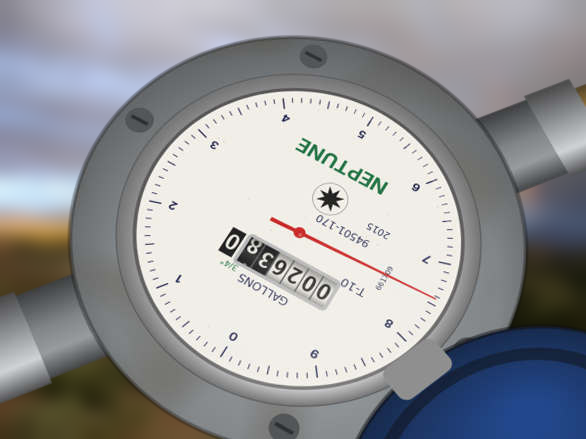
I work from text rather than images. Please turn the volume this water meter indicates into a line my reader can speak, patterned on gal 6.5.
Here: gal 26377.4
